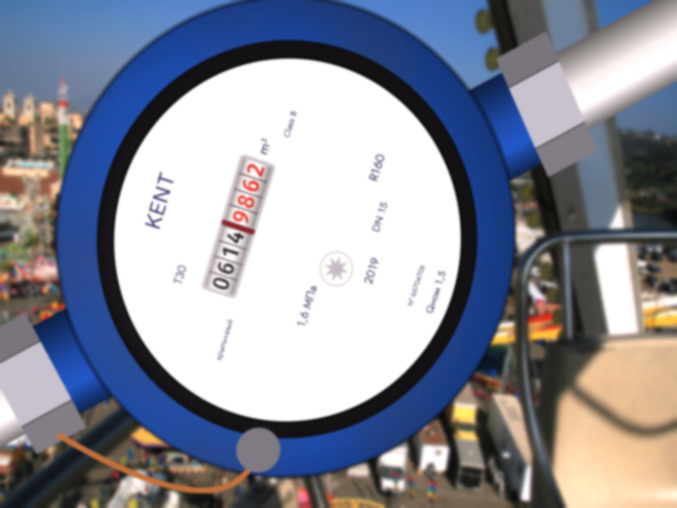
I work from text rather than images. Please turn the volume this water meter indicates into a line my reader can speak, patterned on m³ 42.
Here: m³ 614.9862
